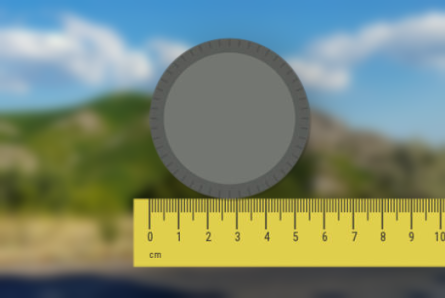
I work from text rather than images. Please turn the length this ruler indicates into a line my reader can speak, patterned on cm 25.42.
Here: cm 5.5
